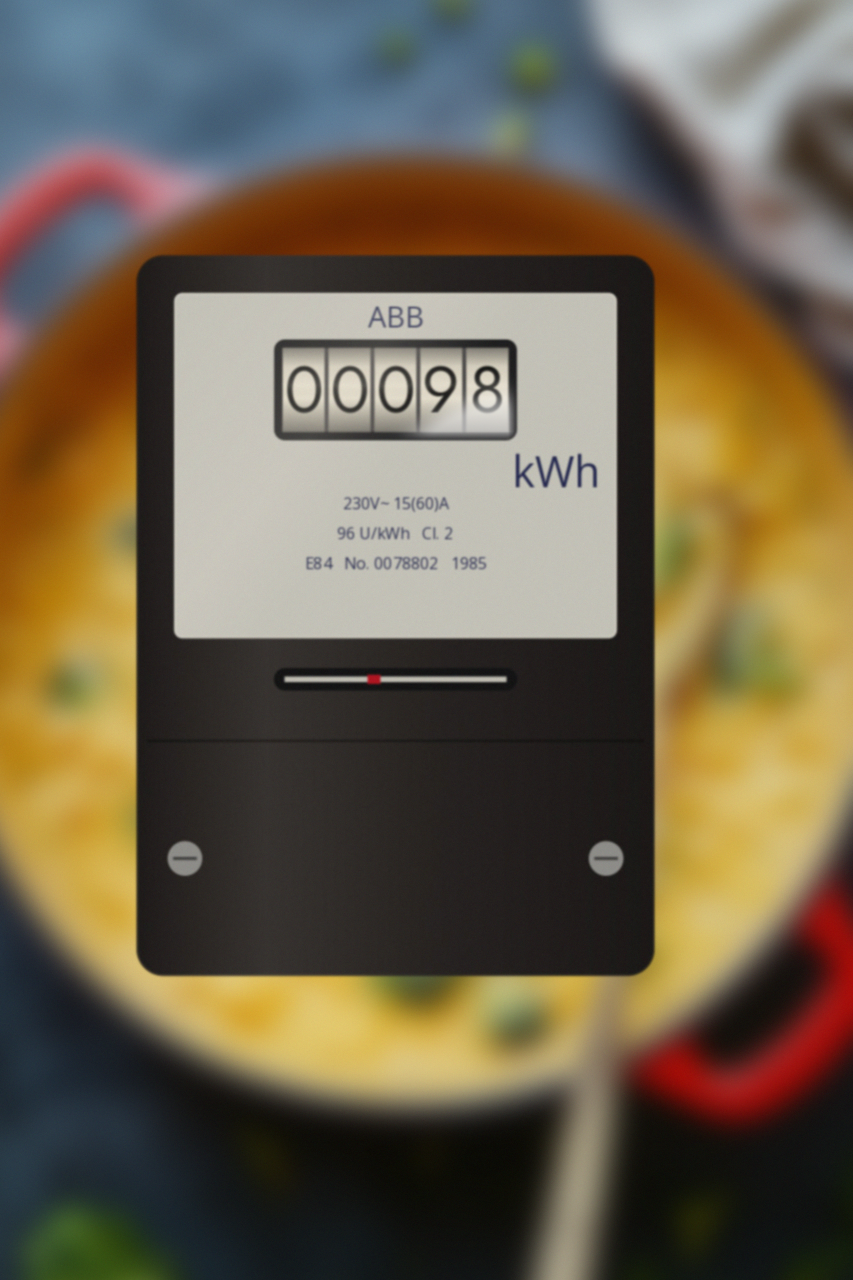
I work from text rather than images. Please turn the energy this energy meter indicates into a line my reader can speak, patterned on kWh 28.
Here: kWh 98
